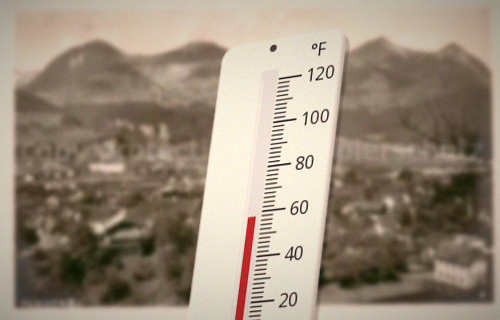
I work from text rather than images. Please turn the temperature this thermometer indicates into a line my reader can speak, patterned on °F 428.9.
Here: °F 58
